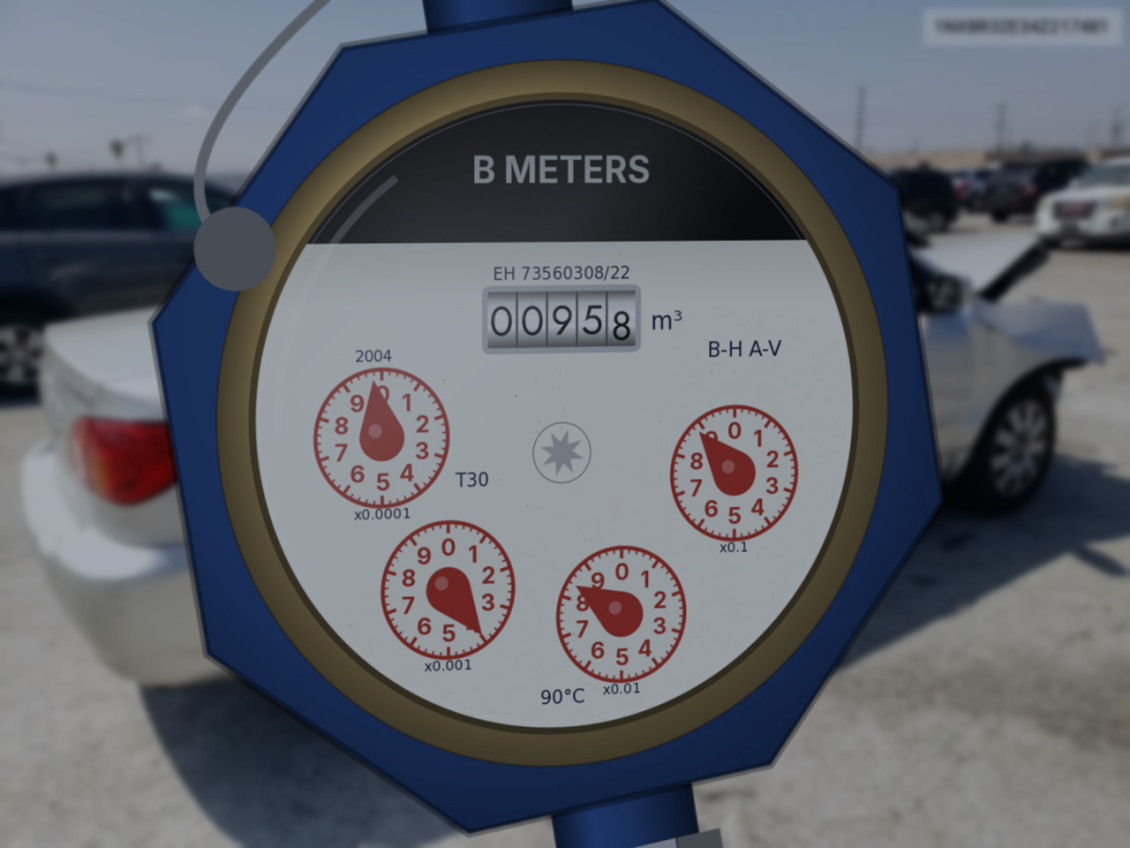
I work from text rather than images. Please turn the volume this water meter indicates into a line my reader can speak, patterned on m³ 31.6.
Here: m³ 957.8839
